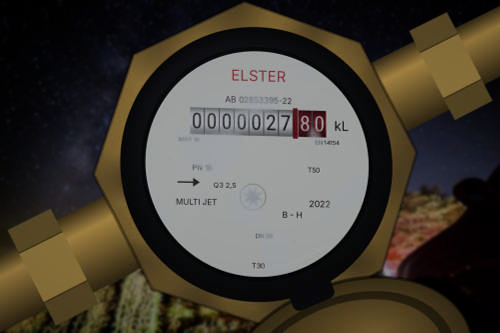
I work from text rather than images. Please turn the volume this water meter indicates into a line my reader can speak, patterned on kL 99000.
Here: kL 27.80
